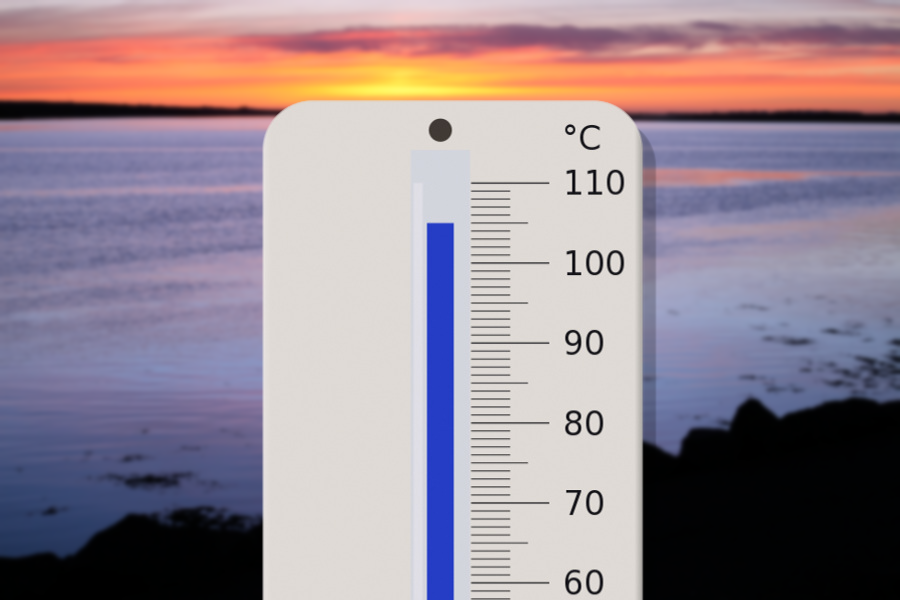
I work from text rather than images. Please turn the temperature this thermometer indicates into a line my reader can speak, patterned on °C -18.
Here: °C 105
